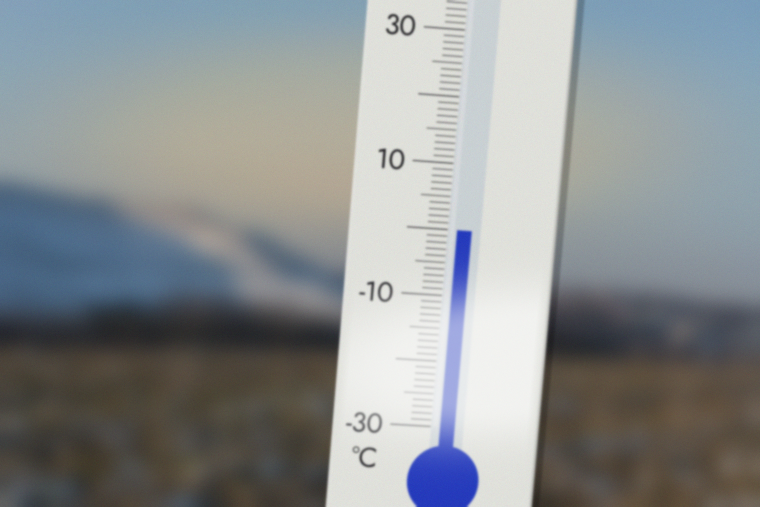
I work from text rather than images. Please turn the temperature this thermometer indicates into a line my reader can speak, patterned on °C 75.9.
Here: °C 0
